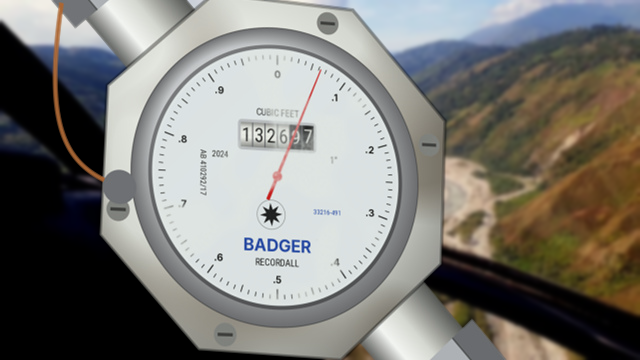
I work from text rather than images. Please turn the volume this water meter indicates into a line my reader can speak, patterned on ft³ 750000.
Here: ft³ 132697.06
